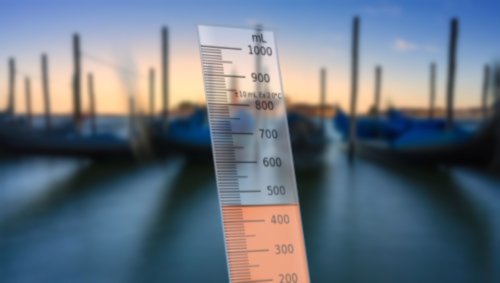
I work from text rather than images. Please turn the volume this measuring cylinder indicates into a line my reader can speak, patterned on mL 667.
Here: mL 450
